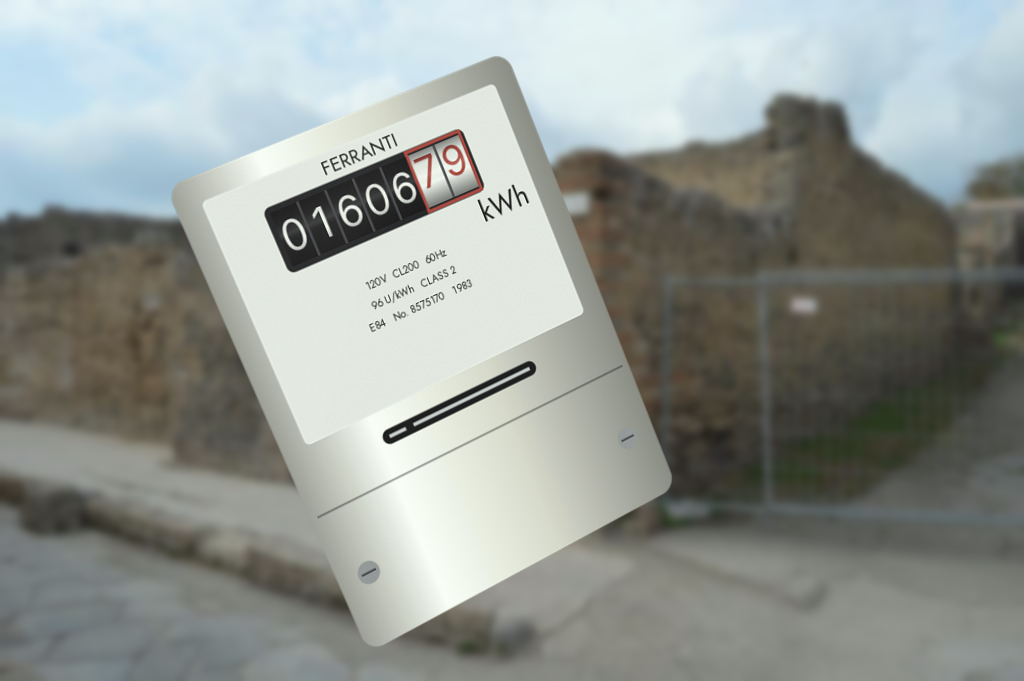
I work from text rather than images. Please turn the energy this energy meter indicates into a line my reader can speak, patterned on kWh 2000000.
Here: kWh 1606.79
